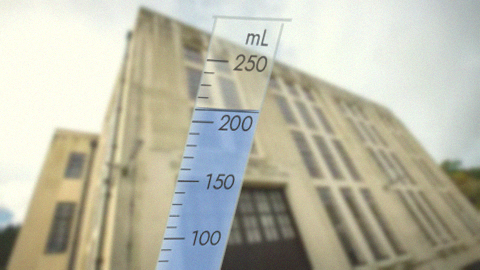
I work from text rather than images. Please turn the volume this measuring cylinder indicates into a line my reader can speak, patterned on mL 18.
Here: mL 210
